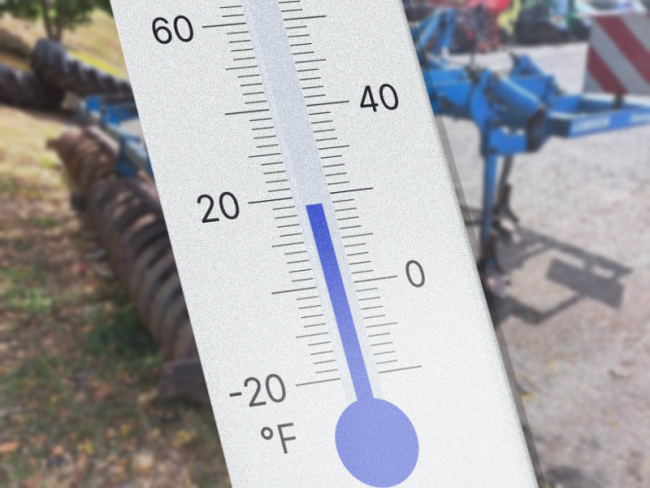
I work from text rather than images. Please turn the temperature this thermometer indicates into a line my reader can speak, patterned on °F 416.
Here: °F 18
